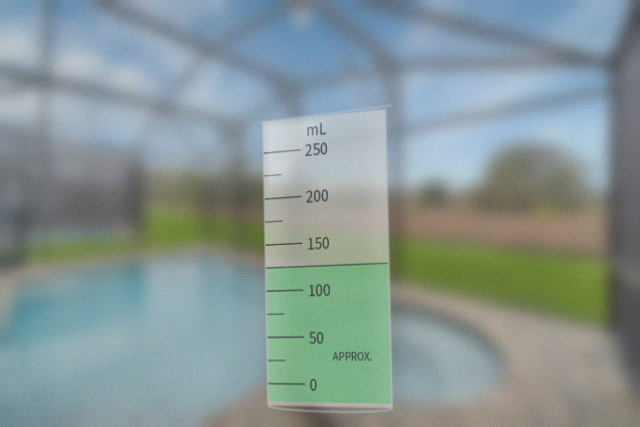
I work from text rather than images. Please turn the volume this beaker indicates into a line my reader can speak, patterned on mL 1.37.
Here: mL 125
